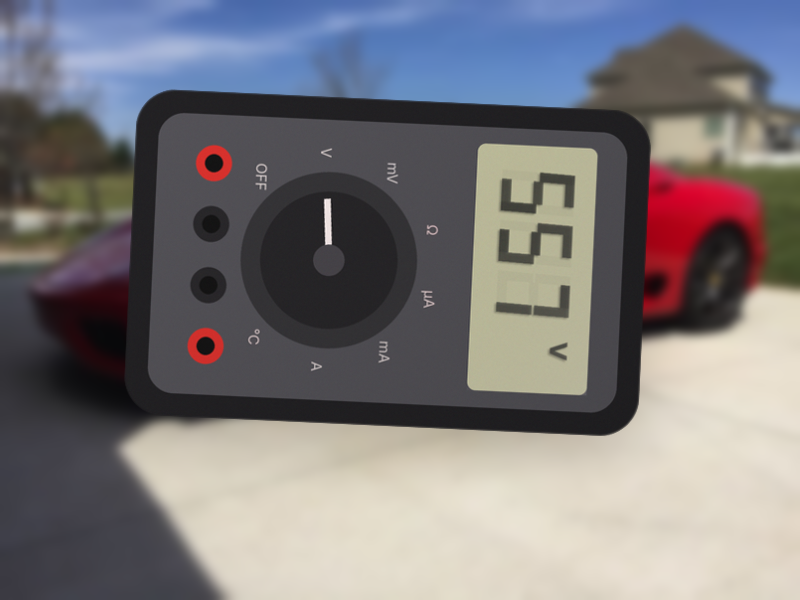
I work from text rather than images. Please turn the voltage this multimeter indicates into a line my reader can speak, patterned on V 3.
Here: V 557
